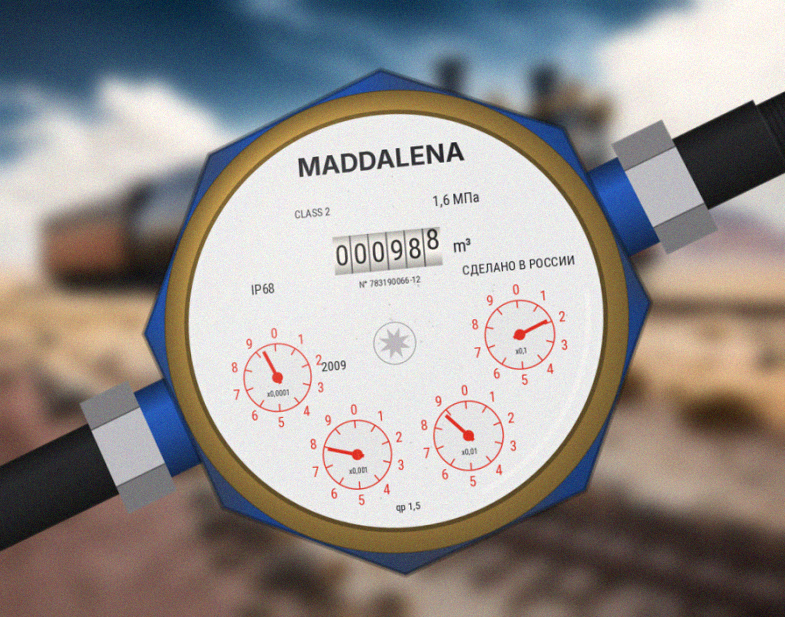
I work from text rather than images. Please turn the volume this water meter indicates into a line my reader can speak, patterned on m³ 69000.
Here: m³ 988.1879
